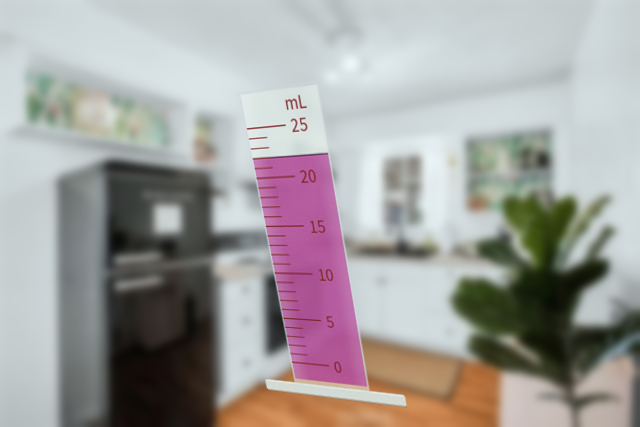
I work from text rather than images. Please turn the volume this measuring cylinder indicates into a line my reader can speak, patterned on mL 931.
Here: mL 22
